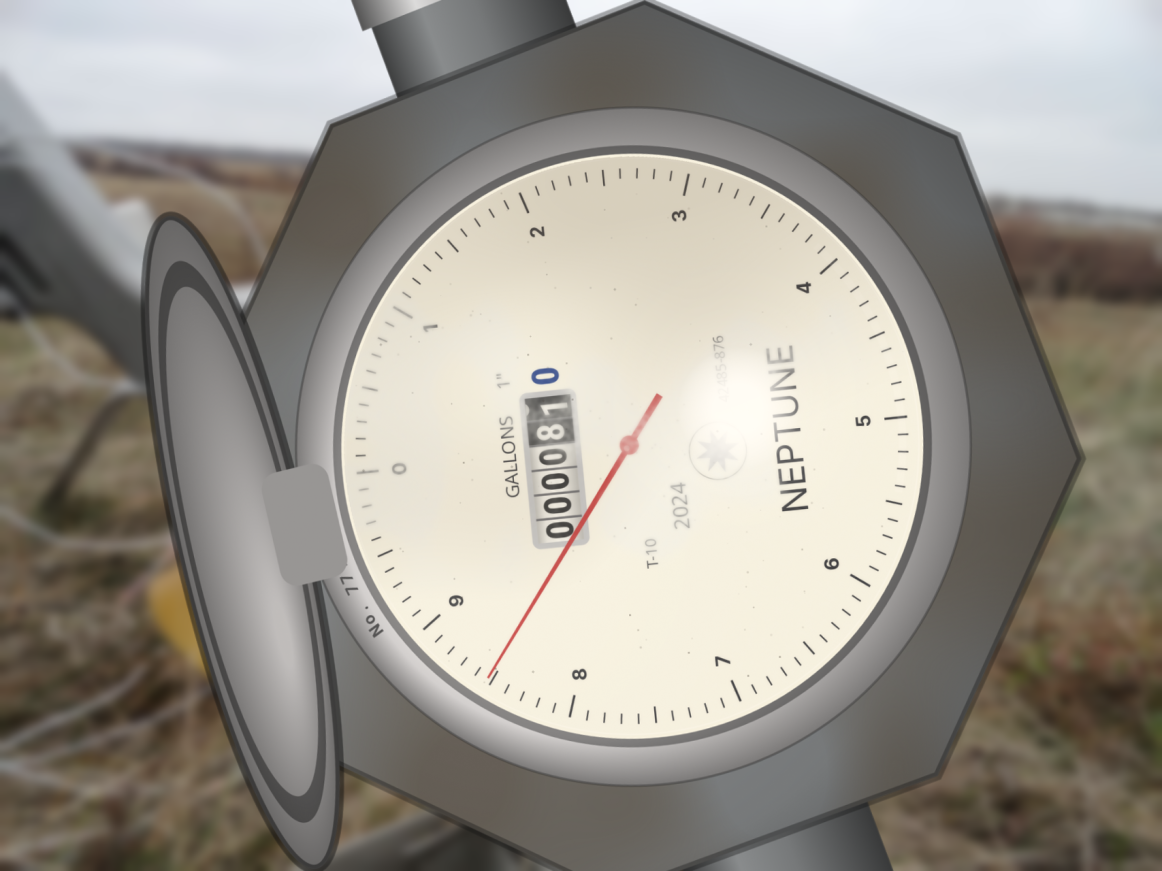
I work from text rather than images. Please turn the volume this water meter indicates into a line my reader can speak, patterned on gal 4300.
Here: gal 808.5
